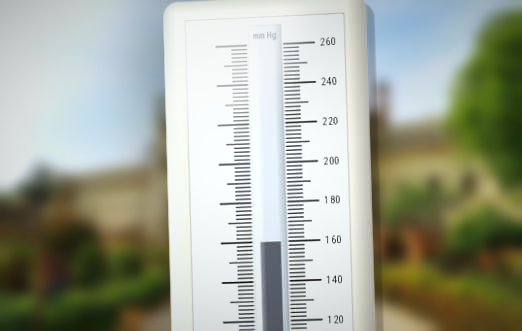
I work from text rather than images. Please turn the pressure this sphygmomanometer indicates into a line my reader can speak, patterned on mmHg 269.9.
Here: mmHg 160
